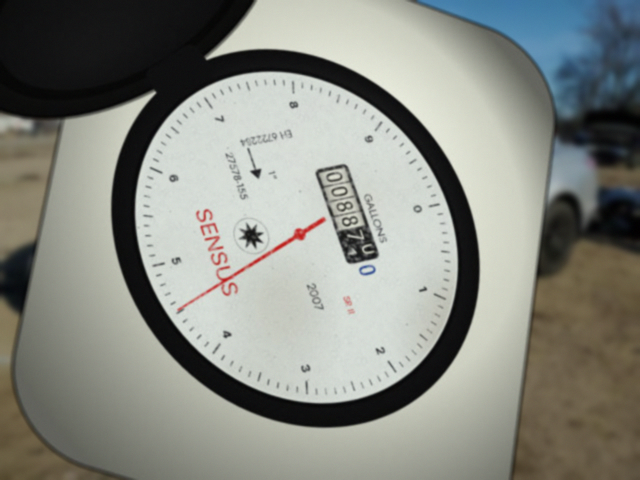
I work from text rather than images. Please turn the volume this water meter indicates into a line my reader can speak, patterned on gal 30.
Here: gal 88704.5
